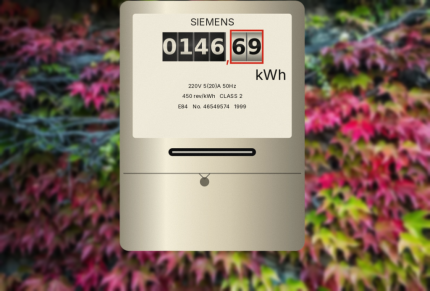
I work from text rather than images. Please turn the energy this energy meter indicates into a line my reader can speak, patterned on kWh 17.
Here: kWh 146.69
